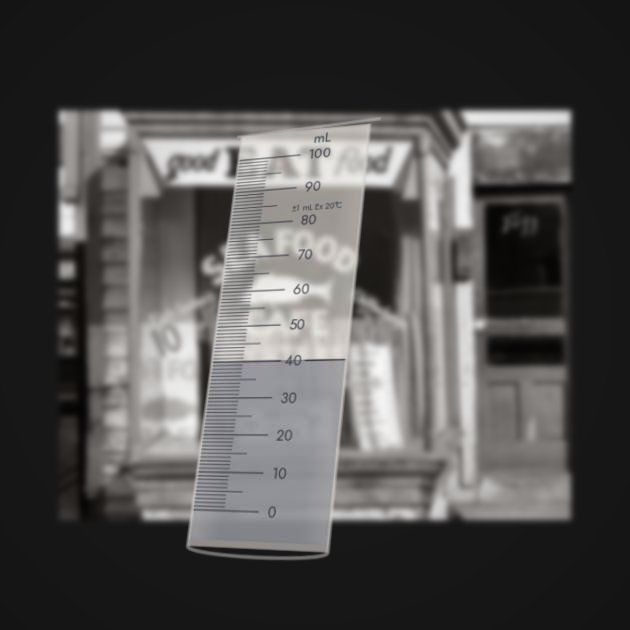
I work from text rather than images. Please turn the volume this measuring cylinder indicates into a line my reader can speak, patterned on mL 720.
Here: mL 40
